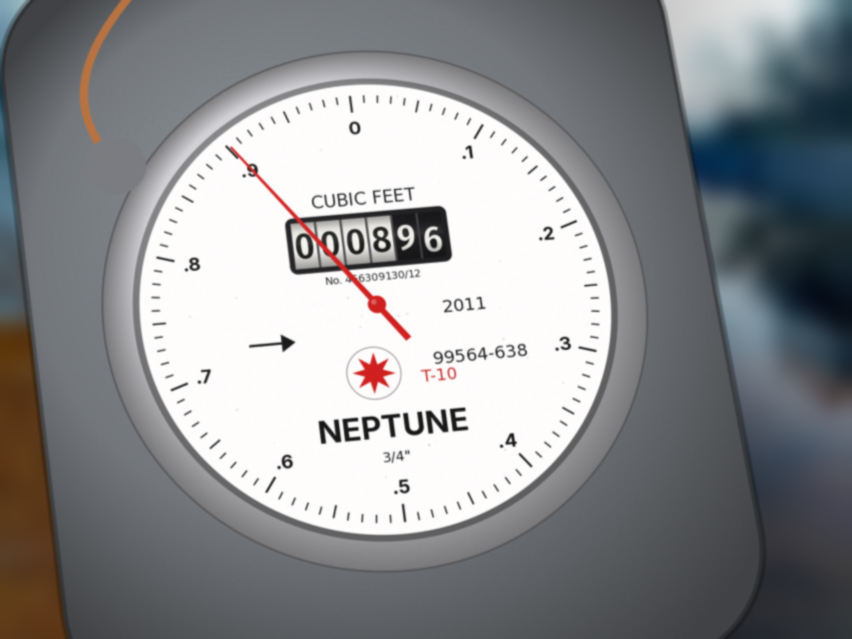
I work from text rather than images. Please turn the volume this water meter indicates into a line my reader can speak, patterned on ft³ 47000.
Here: ft³ 895.90
